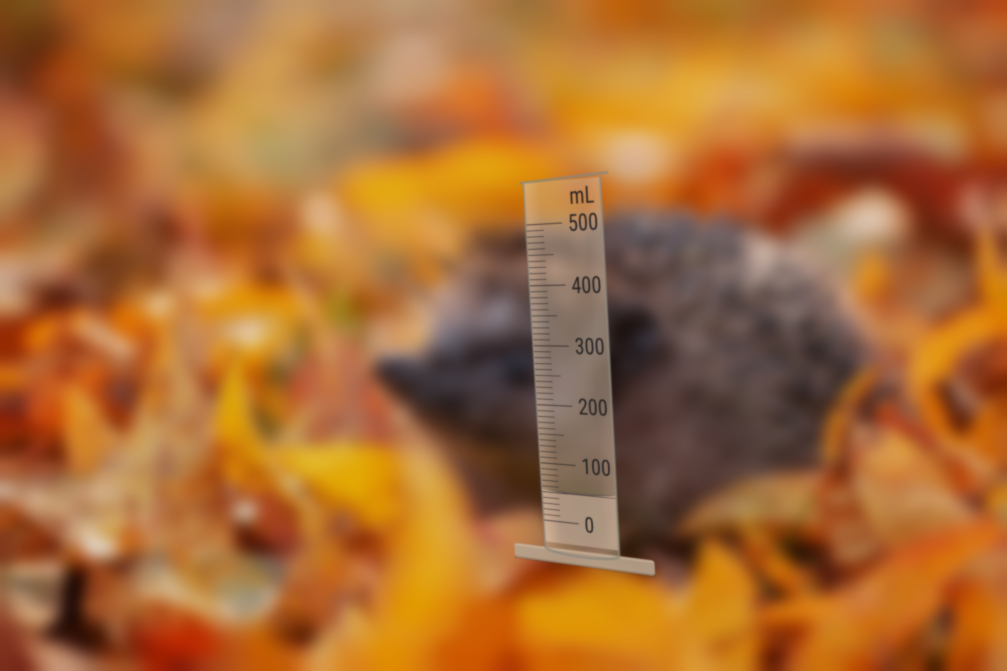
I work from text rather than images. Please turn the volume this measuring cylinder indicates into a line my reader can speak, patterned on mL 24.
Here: mL 50
